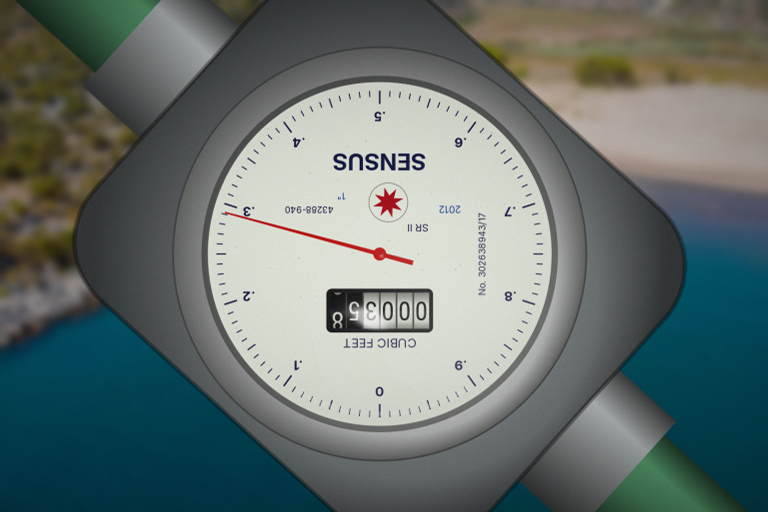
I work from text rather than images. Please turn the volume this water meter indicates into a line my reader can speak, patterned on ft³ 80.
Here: ft³ 358.29
